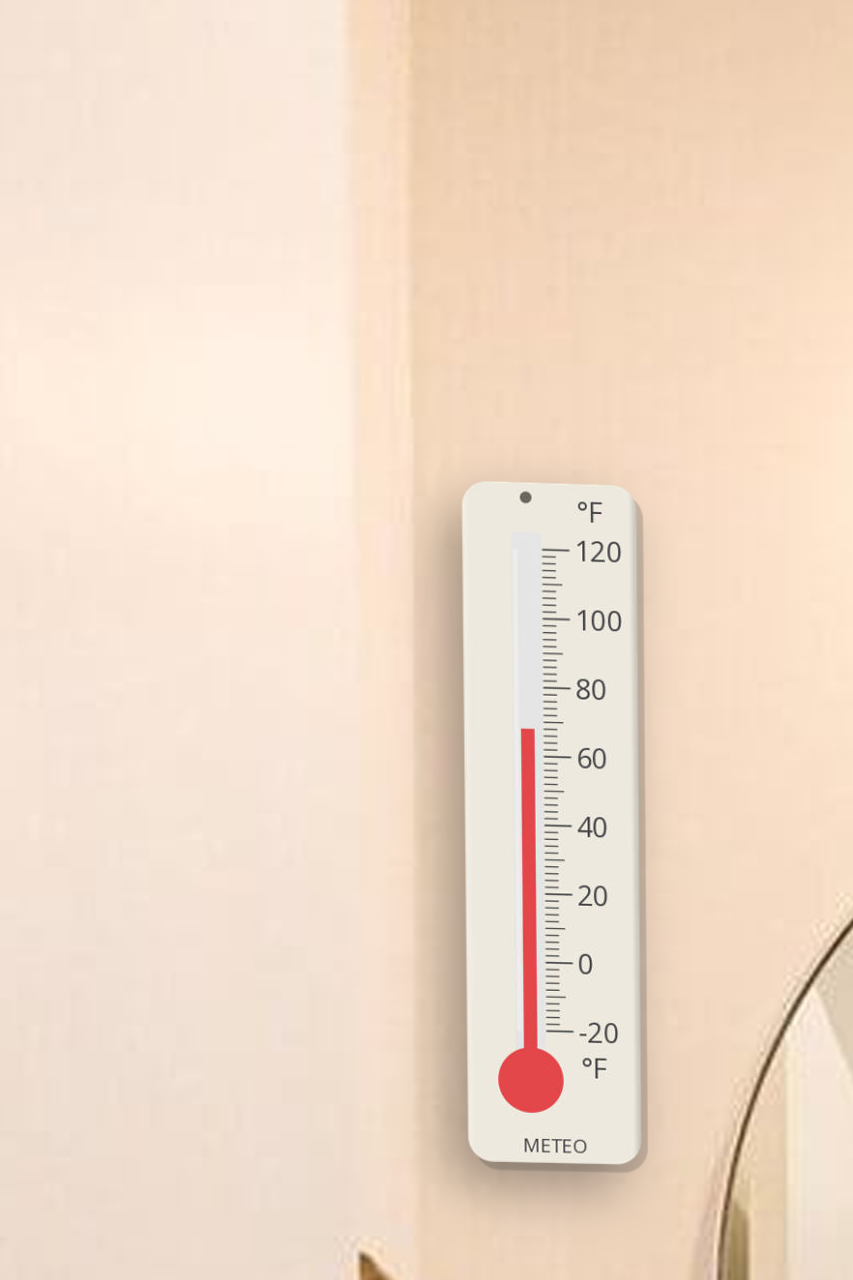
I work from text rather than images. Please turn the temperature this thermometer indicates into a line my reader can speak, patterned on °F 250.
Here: °F 68
